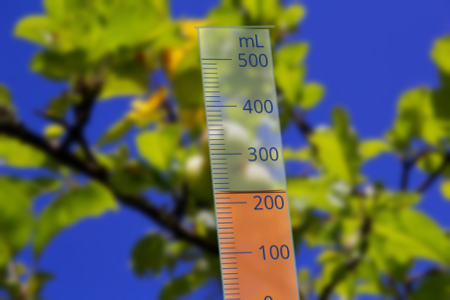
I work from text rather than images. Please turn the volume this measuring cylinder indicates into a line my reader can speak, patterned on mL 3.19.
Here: mL 220
